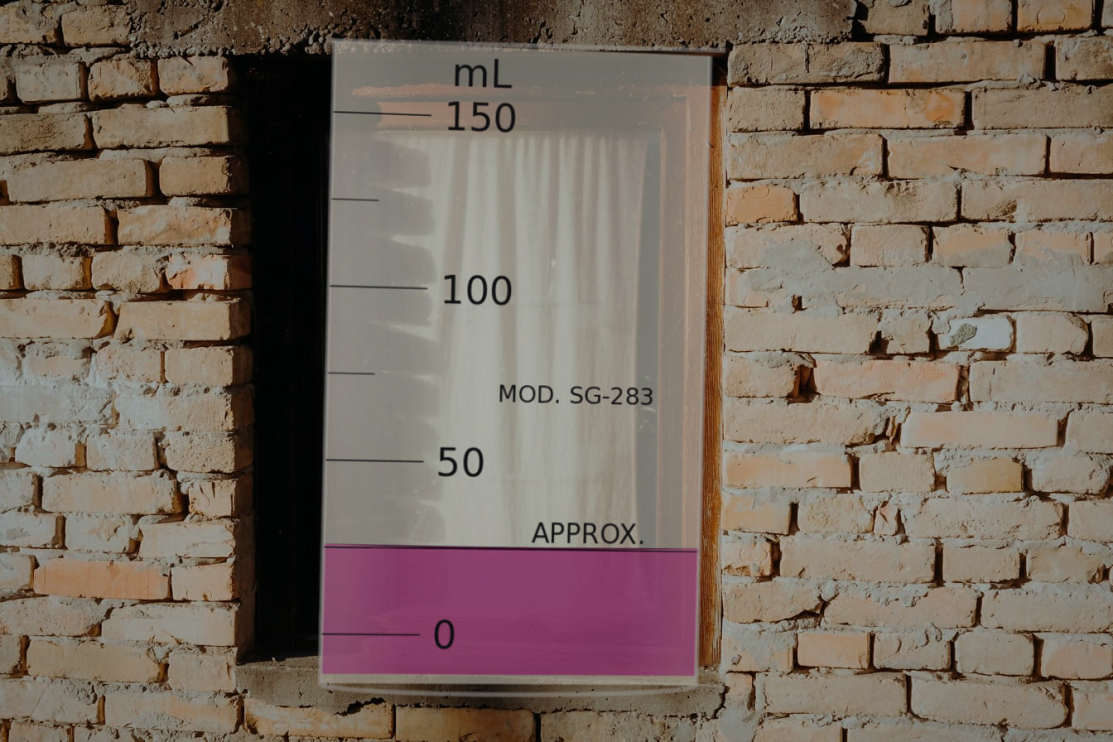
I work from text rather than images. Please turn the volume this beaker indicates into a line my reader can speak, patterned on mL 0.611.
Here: mL 25
